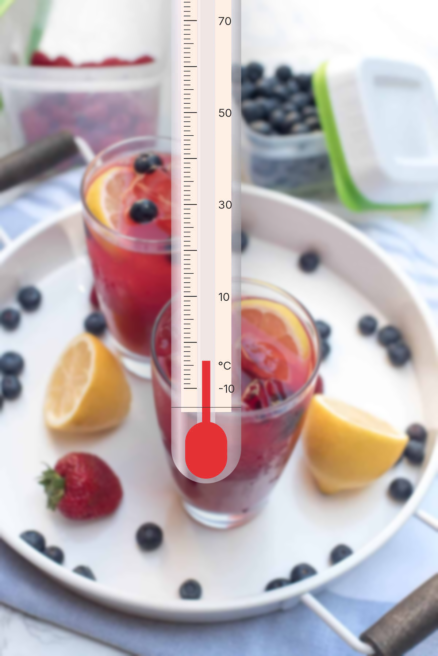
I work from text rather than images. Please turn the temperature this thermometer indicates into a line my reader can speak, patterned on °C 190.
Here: °C -4
